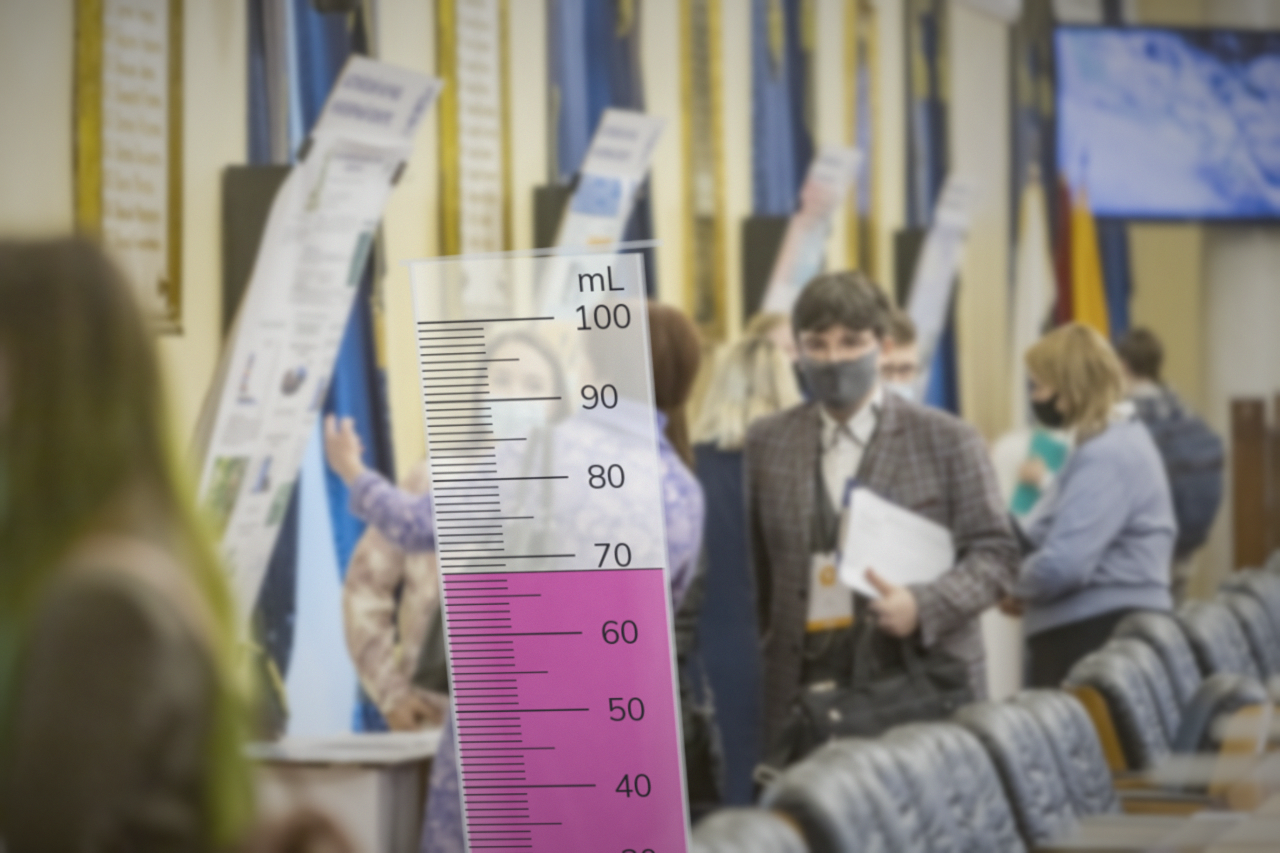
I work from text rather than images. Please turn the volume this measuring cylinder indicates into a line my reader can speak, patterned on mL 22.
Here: mL 68
